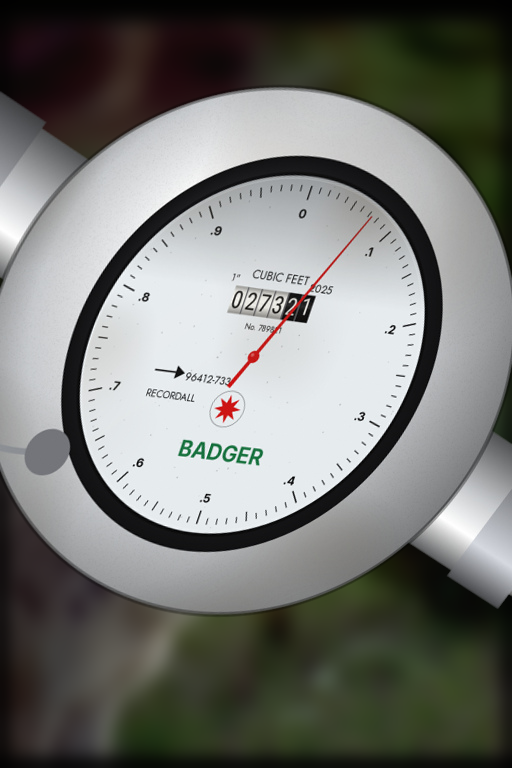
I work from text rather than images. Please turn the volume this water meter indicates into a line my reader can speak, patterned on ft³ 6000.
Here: ft³ 27321.07
